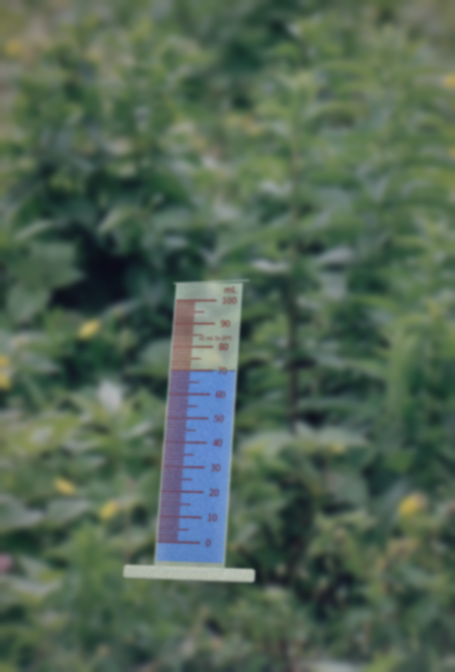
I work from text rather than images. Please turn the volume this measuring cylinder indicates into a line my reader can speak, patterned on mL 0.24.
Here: mL 70
